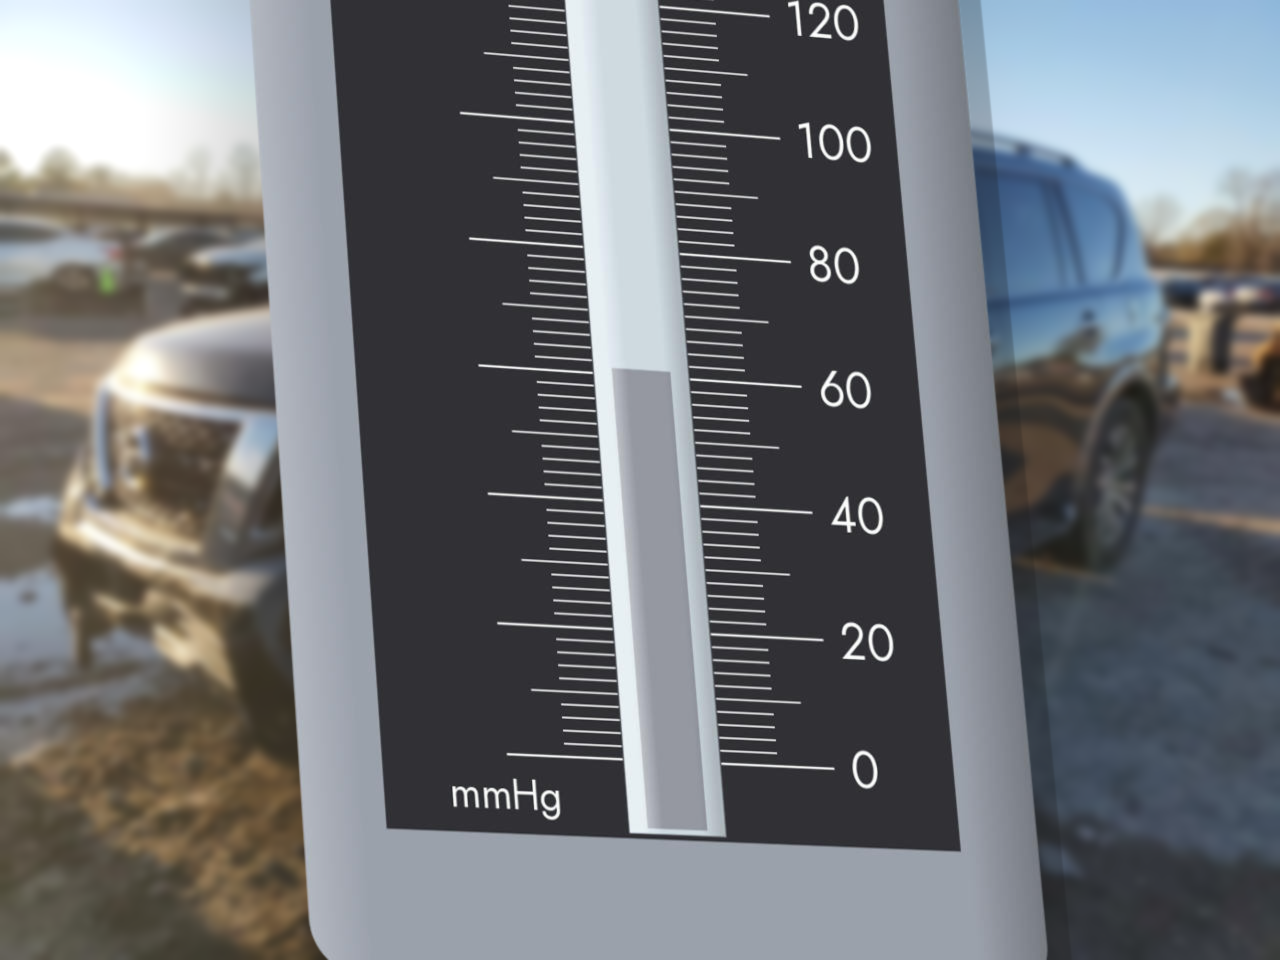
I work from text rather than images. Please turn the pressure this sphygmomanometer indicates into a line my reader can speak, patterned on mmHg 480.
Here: mmHg 61
